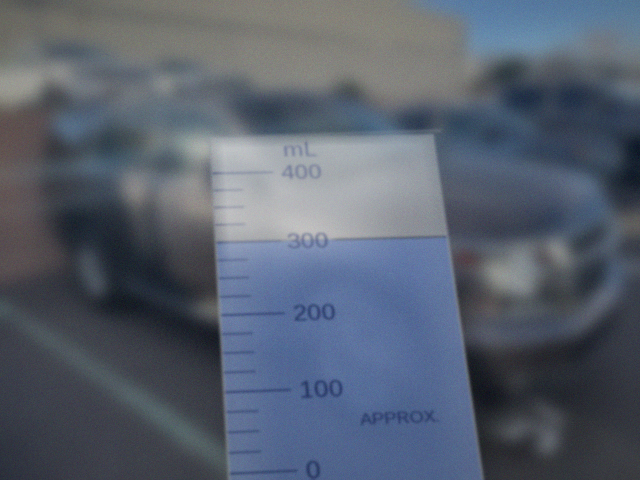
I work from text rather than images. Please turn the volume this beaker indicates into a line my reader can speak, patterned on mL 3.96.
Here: mL 300
